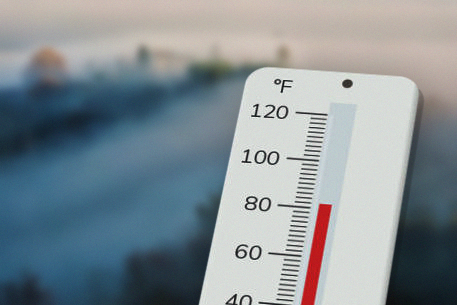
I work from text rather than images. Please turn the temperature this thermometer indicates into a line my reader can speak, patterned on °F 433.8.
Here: °F 82
